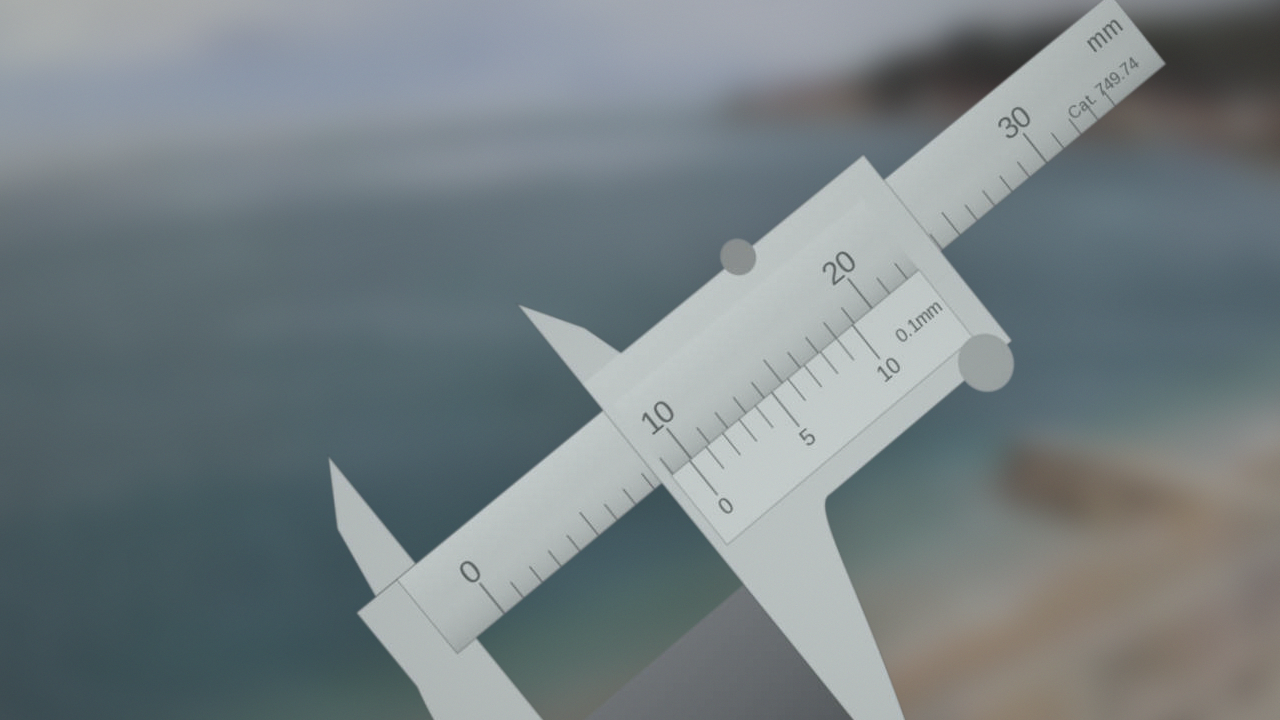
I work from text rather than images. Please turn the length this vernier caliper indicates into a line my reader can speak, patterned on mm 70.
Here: mm 9.9
